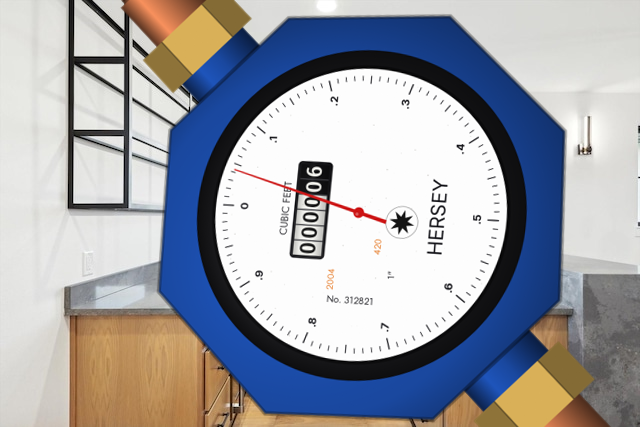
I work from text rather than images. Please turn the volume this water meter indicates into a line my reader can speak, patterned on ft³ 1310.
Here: ft³ 6.04
